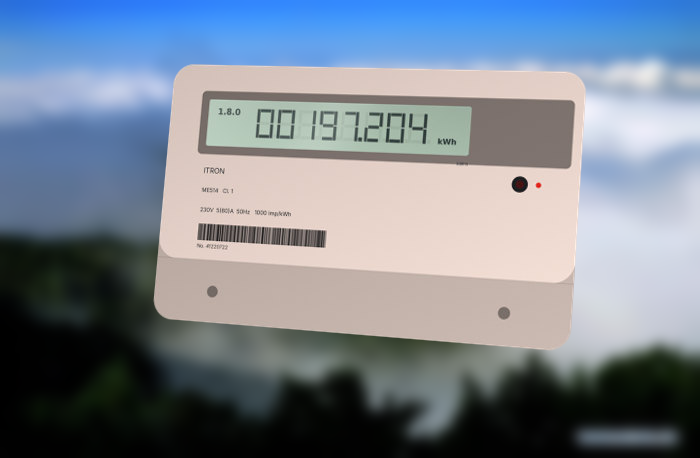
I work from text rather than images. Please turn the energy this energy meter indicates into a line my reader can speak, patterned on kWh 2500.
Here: kWh 197.204
